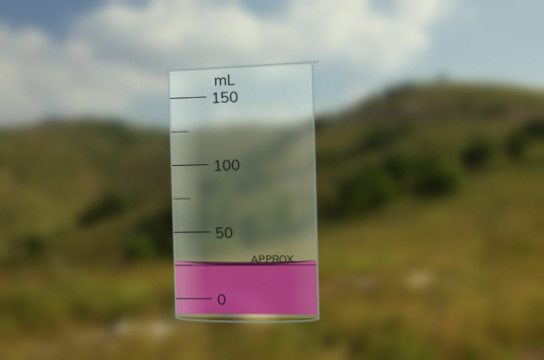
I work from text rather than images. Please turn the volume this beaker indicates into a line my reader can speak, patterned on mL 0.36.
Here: mL 25
